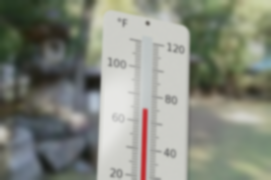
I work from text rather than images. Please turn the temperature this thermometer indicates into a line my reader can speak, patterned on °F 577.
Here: °F 70
